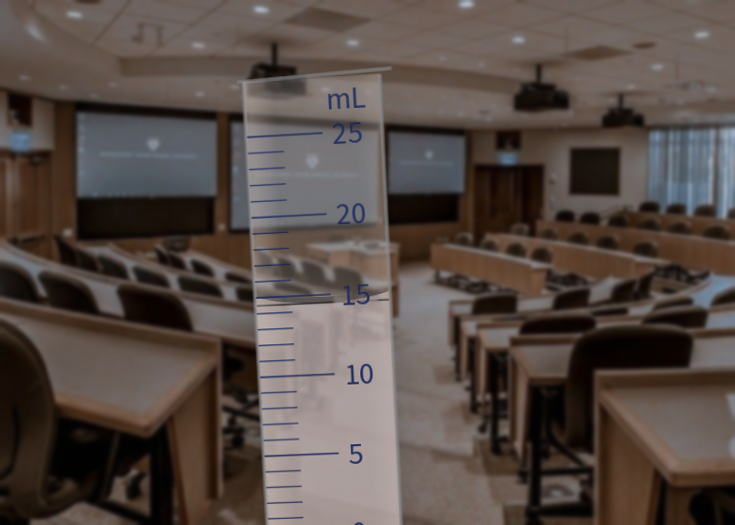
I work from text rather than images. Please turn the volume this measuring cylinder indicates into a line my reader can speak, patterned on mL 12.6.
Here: mL 14.5
